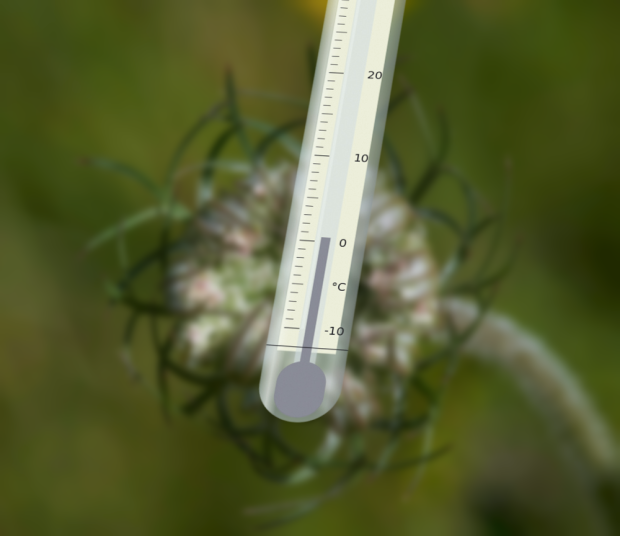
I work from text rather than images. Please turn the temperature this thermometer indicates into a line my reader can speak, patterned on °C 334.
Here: °C 0.5
